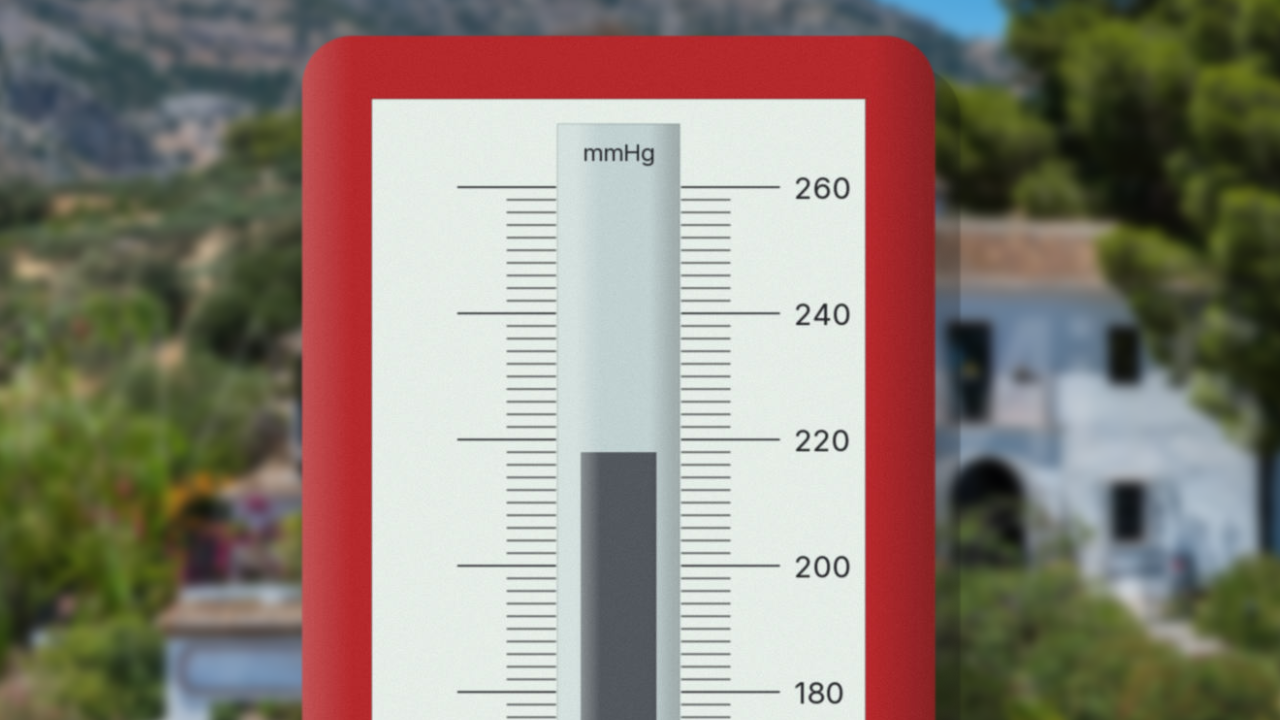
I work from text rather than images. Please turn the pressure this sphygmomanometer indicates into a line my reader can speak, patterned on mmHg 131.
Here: mmHg 218
